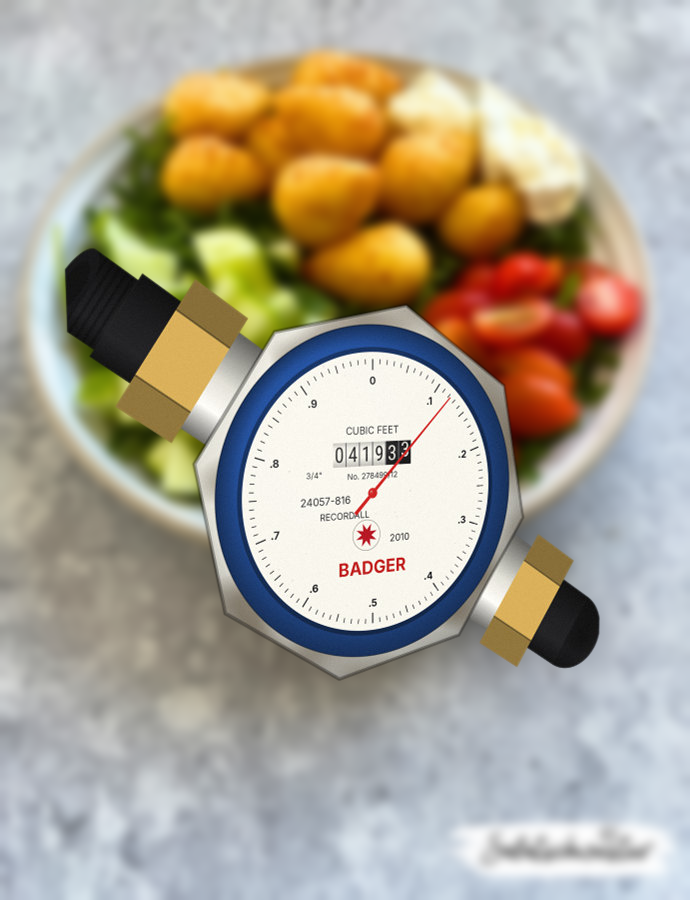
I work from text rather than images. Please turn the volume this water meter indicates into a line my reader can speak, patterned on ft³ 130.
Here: ft³ 41933.12
